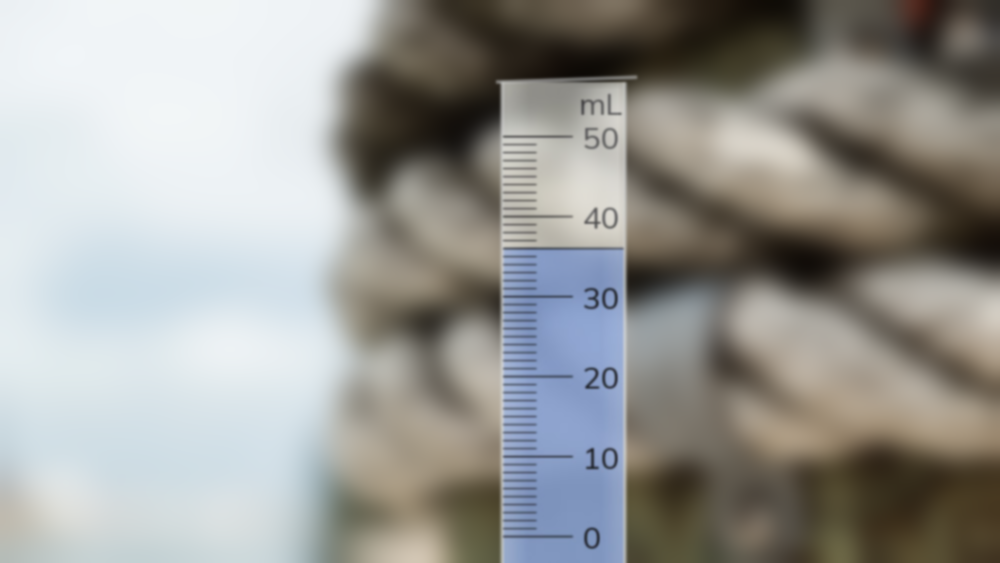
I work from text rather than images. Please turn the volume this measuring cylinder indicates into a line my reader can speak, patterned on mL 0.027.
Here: mL 36
